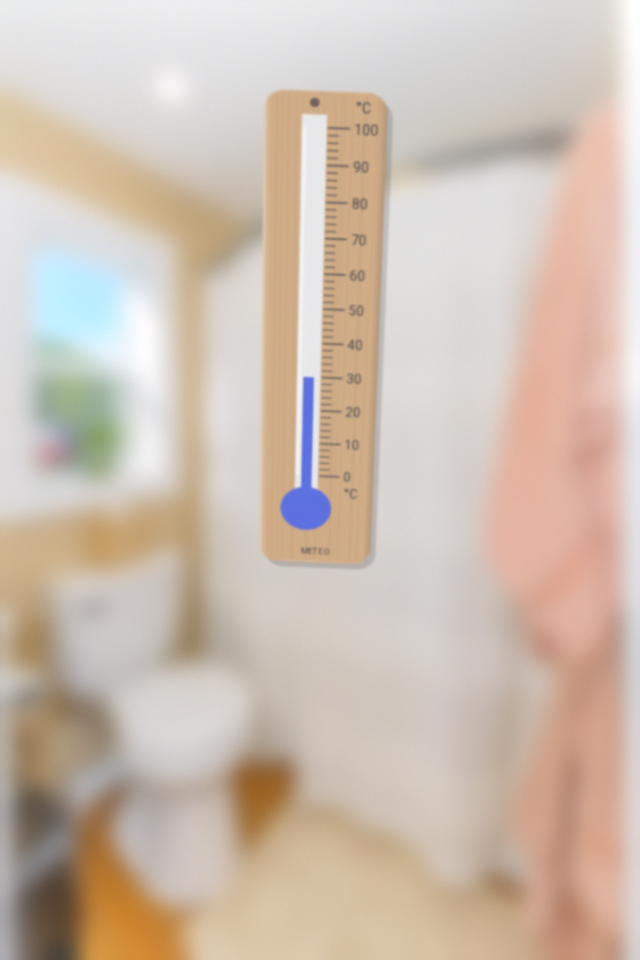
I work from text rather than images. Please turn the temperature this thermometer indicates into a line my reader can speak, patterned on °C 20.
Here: °C 30
